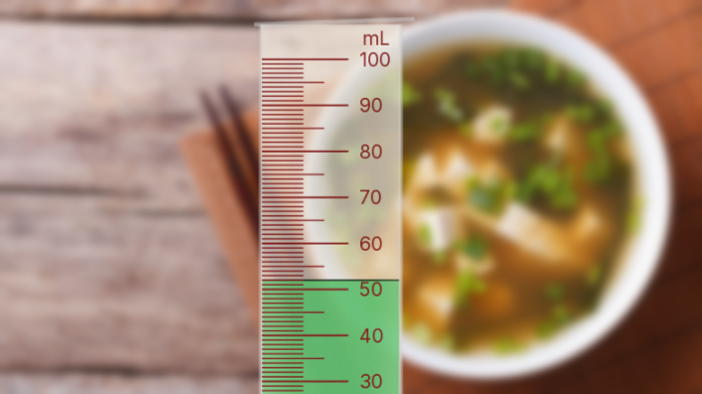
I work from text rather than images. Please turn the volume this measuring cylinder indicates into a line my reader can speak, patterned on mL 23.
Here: mL 52
